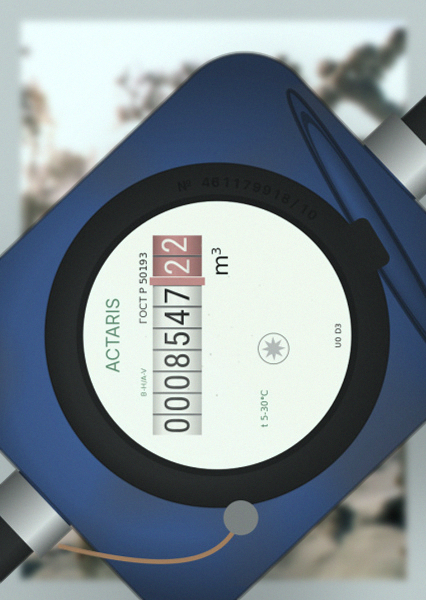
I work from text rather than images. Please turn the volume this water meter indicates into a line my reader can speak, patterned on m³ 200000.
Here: m³ 8547.22
